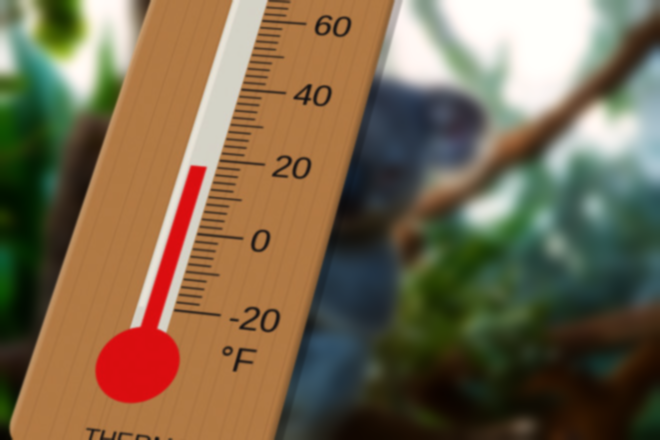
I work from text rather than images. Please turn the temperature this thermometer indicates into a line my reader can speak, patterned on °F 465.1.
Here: °F 18
